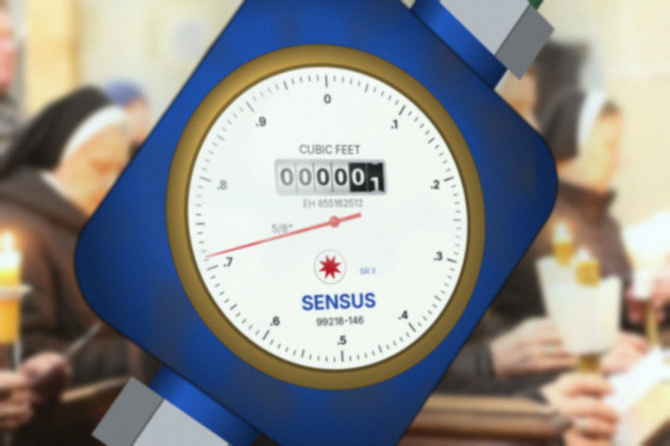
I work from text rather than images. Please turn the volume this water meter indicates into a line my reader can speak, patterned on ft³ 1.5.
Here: ft³ 0.71
